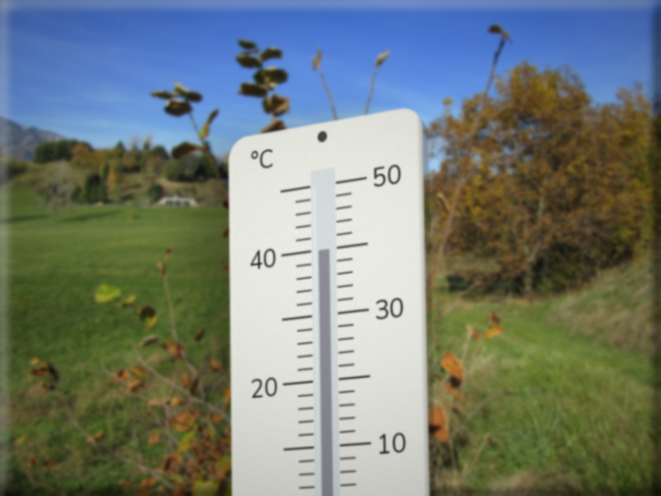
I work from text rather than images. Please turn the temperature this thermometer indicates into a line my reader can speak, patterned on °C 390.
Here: °C 40
